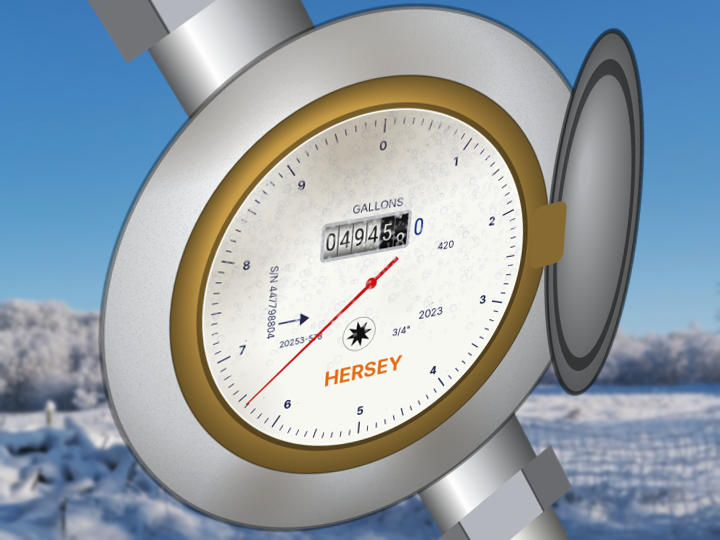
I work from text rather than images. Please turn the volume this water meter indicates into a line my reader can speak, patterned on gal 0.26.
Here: gal 494576.4
